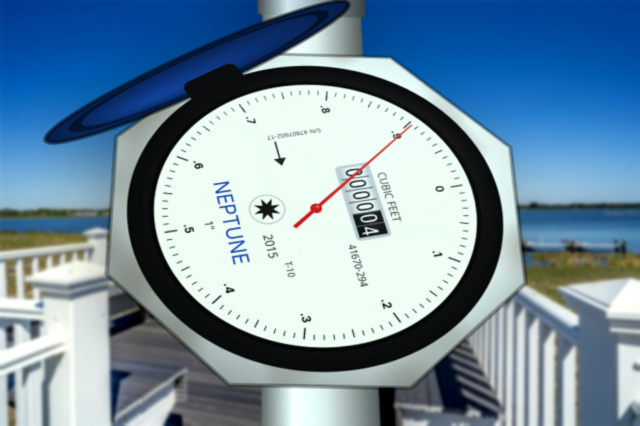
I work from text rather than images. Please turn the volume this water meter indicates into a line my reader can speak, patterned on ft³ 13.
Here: ft³ 3.90
